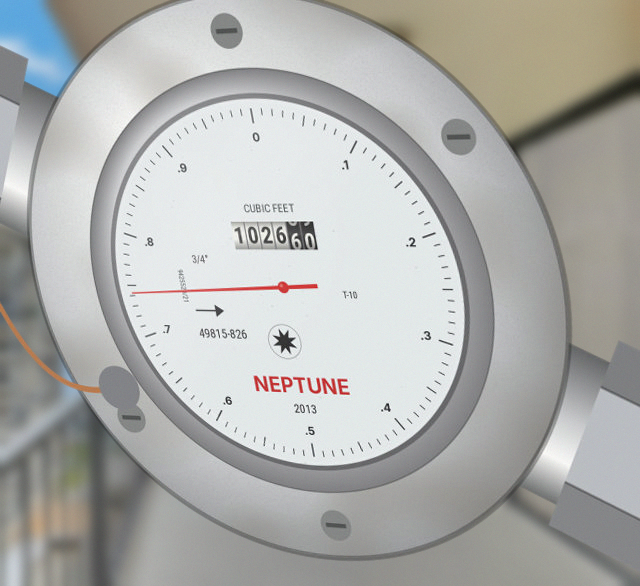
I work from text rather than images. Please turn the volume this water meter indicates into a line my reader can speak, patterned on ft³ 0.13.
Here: ft³ 102659.74
